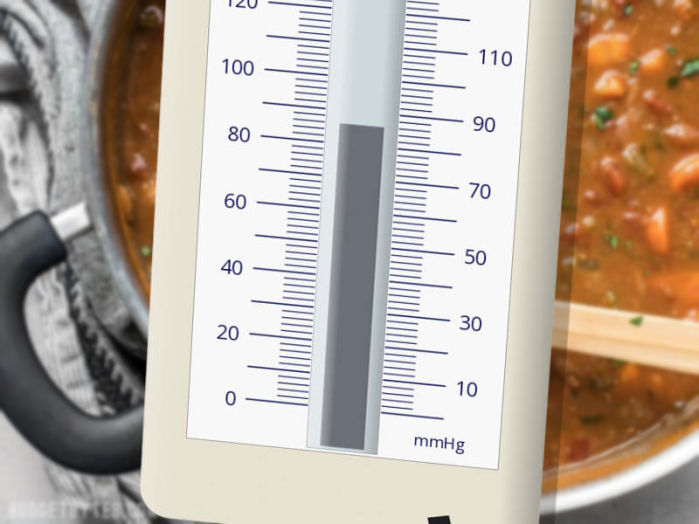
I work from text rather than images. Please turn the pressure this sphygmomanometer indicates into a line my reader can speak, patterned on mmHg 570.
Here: mmHg 86
